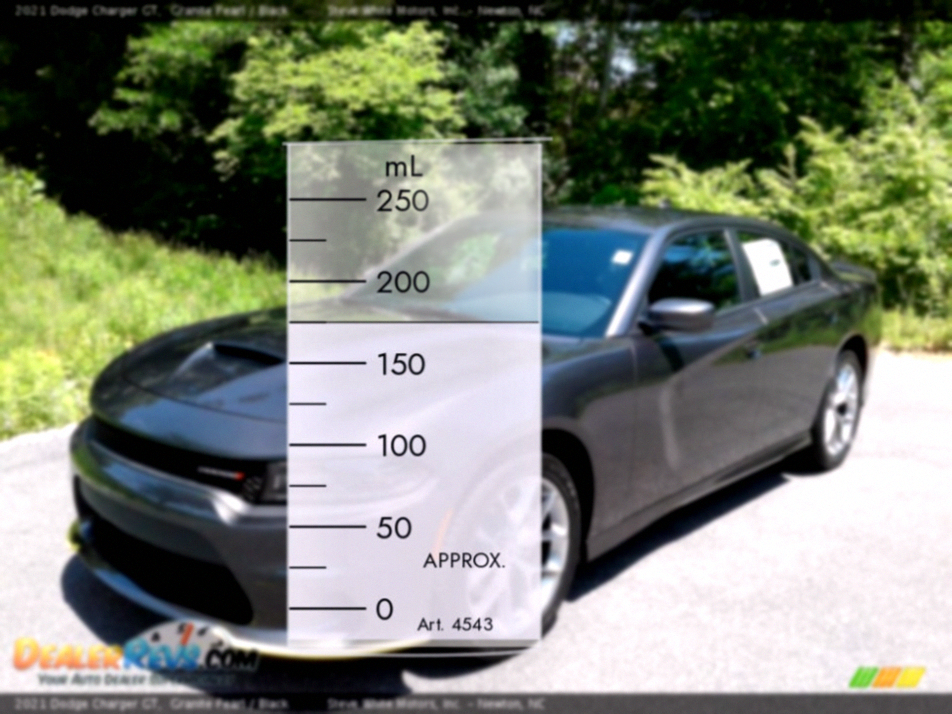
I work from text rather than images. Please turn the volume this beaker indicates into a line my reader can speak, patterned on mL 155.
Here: mL 175
